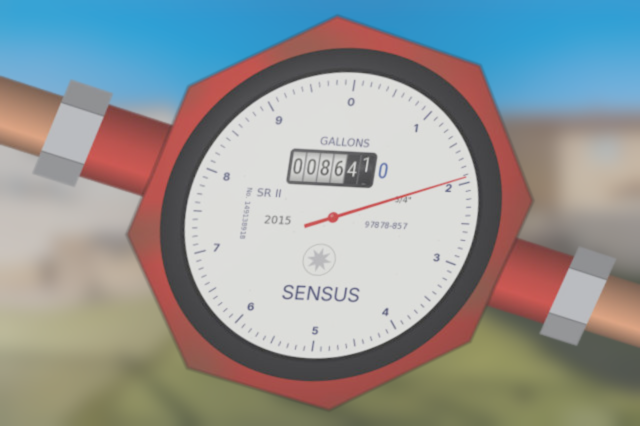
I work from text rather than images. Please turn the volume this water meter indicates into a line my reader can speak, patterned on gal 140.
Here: gal 86411.9
